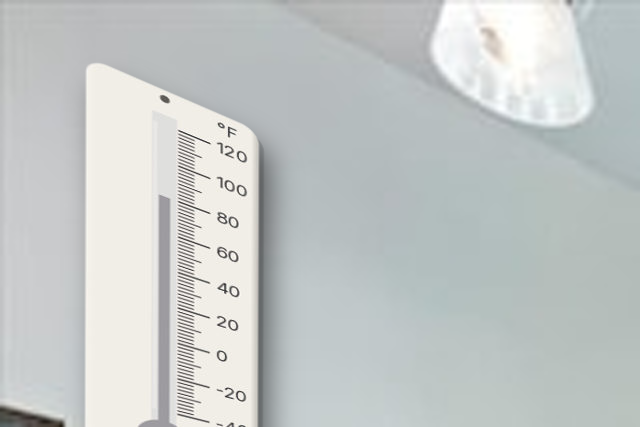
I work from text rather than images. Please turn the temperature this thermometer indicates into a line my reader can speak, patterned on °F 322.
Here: °F 80
